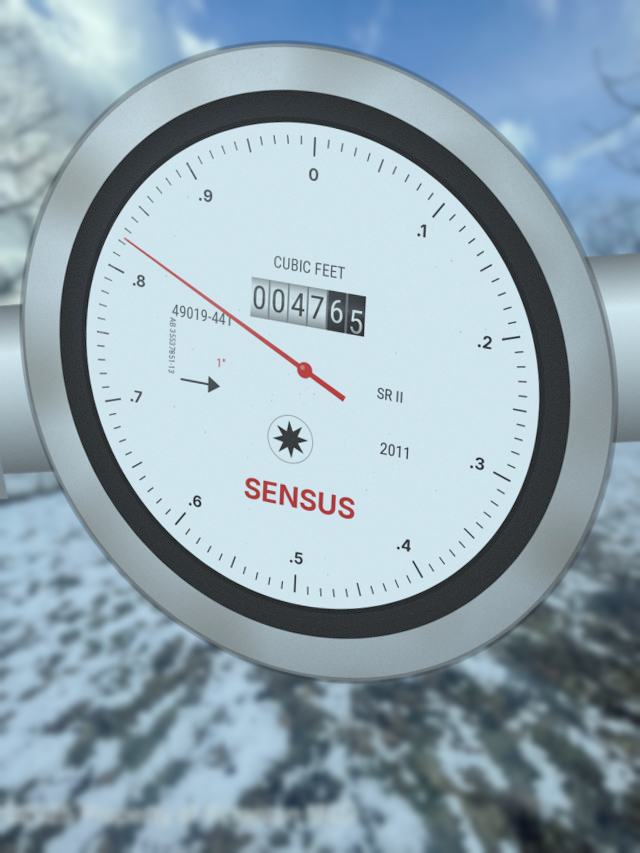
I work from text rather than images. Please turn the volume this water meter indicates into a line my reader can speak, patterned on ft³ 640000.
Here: ft³ 4764.82
